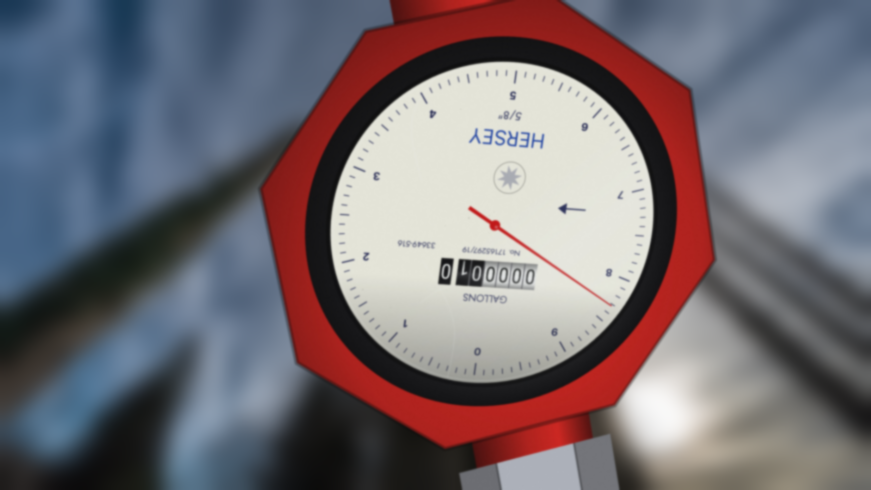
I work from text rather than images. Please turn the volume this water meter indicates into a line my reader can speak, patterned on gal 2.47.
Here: gal 8.3
